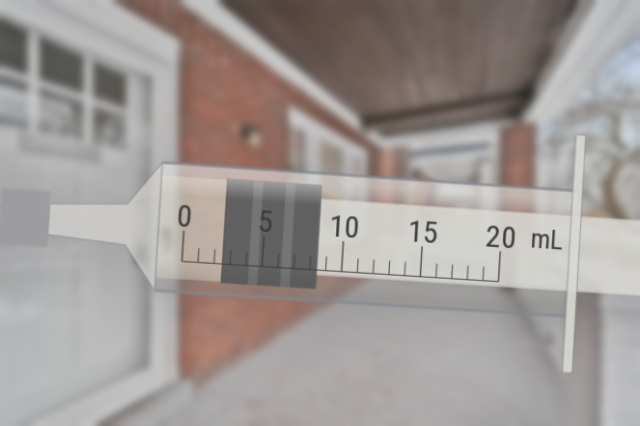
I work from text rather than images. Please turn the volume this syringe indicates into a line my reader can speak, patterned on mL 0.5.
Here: mL 2.5
